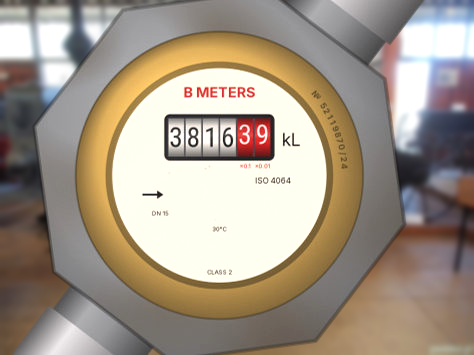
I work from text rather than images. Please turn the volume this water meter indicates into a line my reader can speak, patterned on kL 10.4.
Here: kL 3816.39
